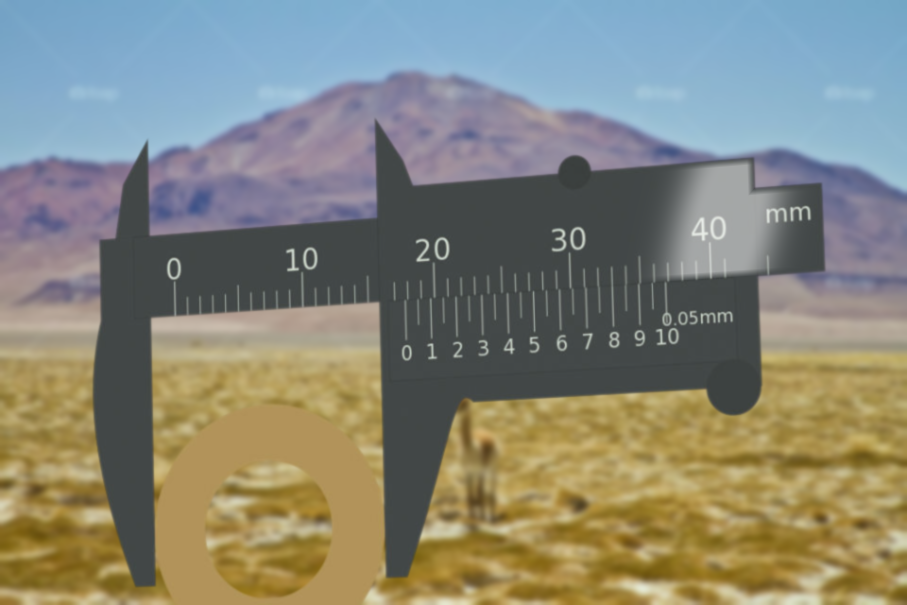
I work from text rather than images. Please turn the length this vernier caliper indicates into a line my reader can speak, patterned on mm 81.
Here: mm 17.8
